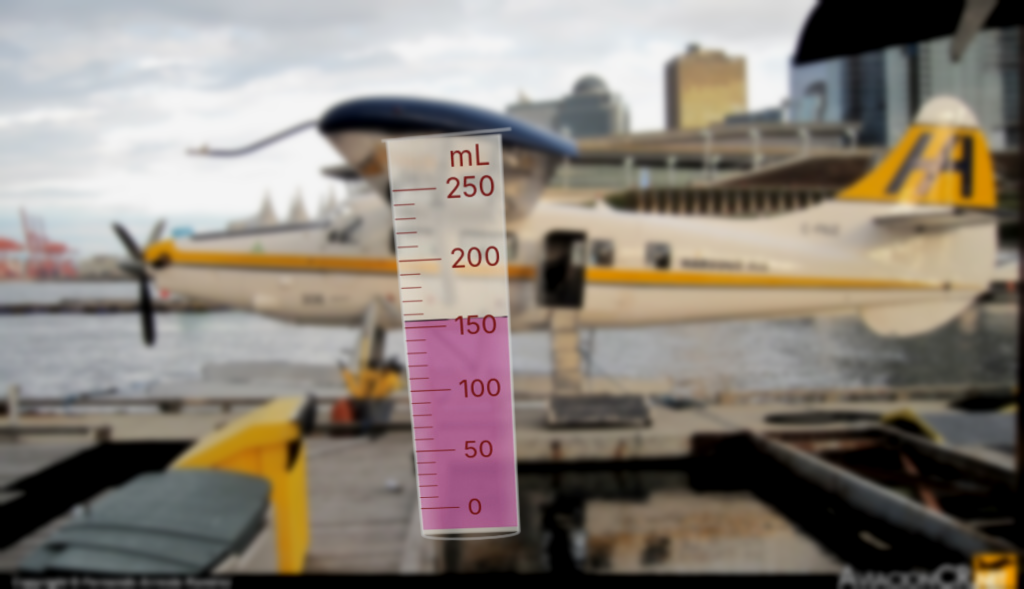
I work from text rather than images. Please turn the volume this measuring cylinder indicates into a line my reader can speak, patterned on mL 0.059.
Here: mL 155
